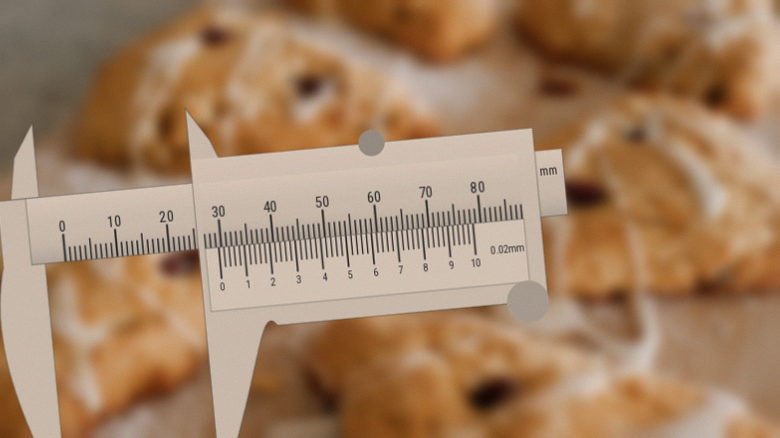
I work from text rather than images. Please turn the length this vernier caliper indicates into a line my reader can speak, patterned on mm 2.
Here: mm 29.5
